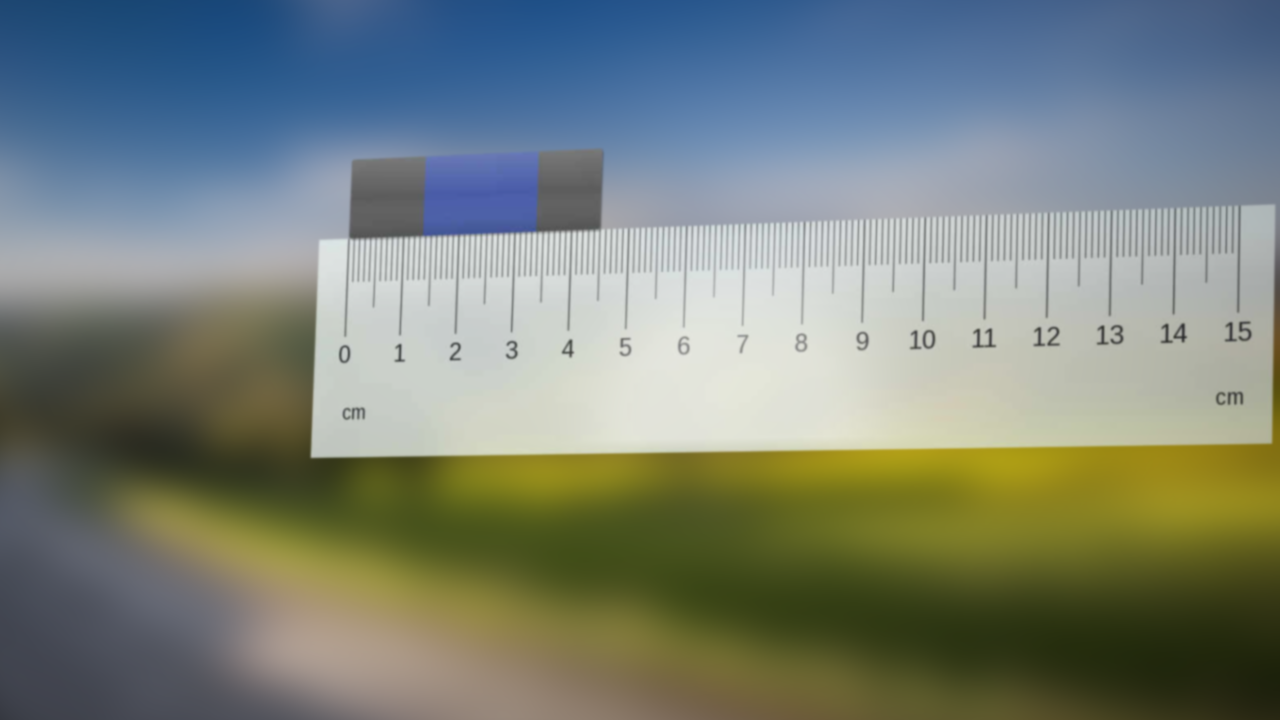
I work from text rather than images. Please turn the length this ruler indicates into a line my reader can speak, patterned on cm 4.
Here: cm 4.5
